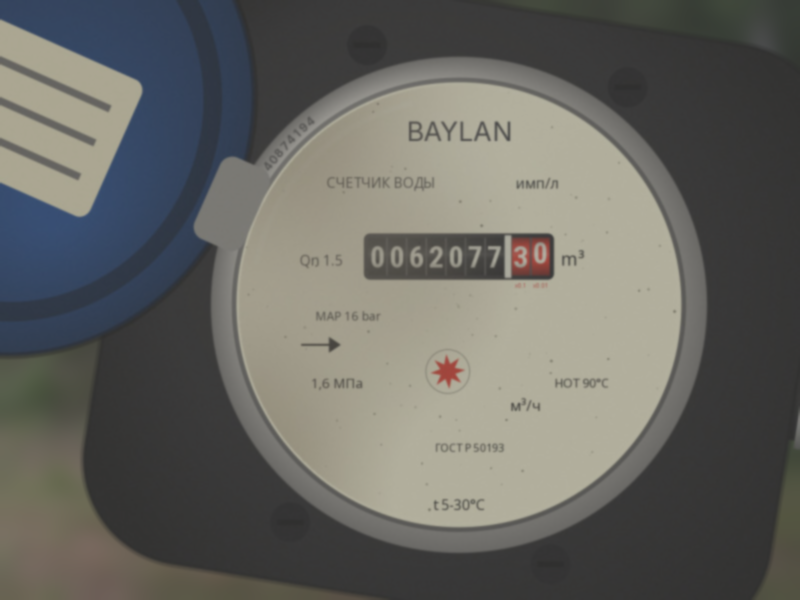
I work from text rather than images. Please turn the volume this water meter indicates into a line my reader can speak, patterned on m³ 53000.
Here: m³ 62077.30
